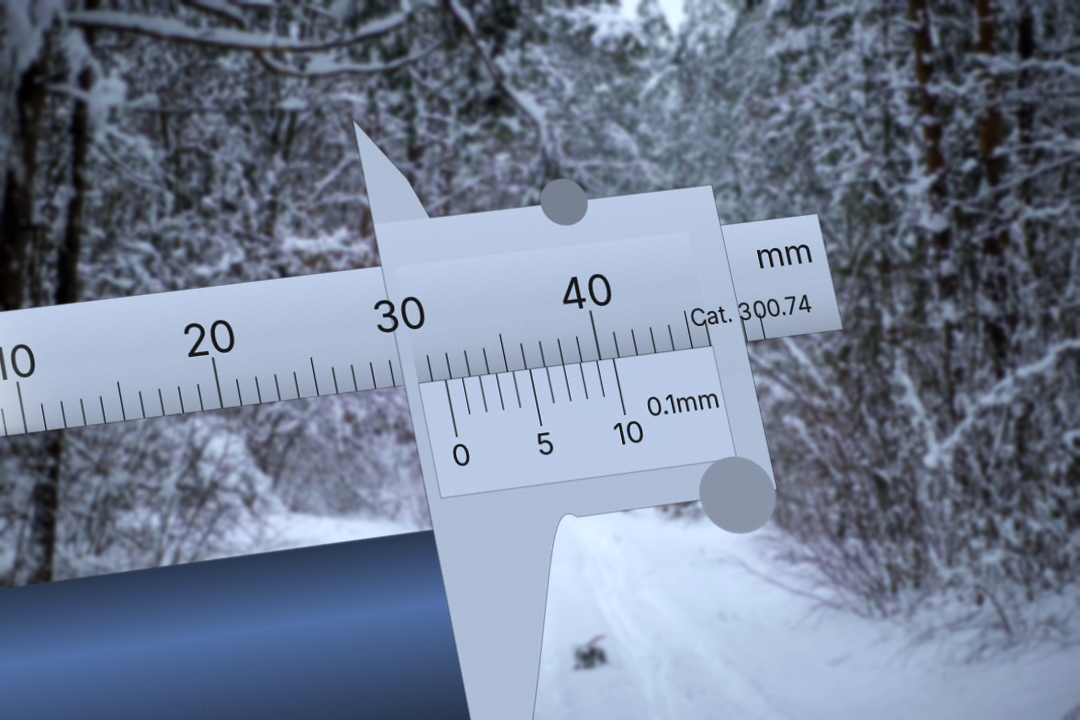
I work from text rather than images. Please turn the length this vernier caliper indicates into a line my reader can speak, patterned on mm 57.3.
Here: mm 31.7
